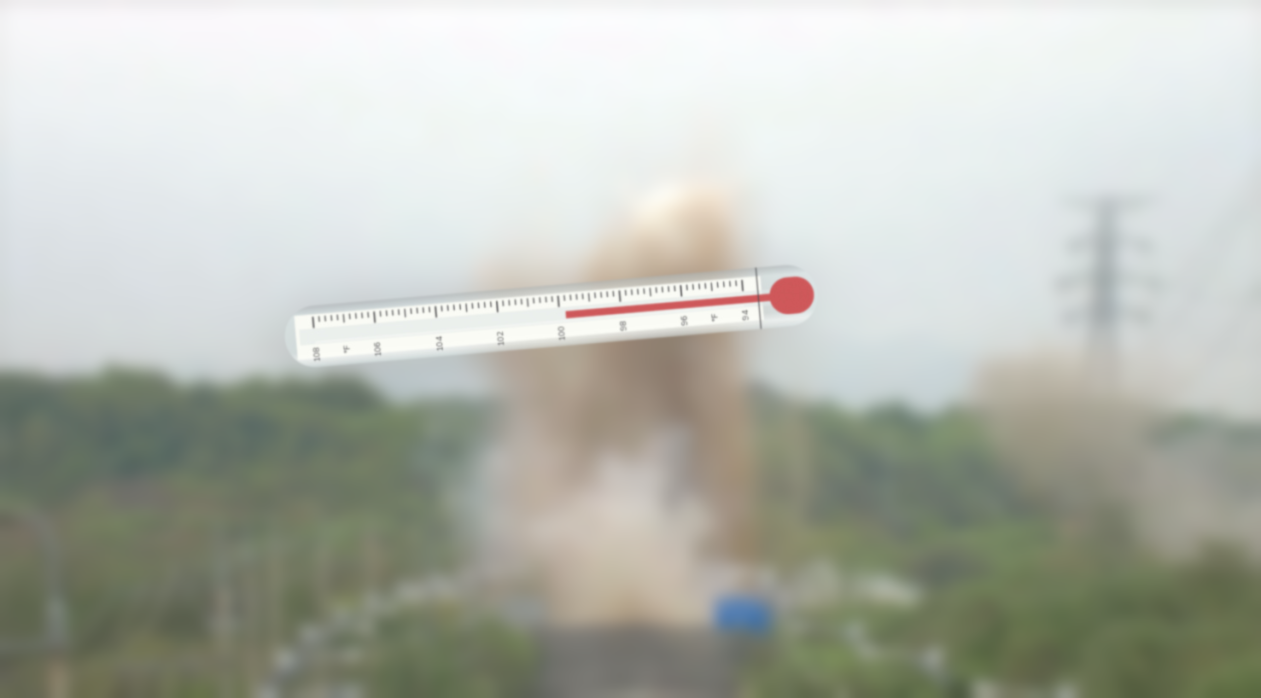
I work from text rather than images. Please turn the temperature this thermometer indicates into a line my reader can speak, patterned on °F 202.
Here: °F 99.8
